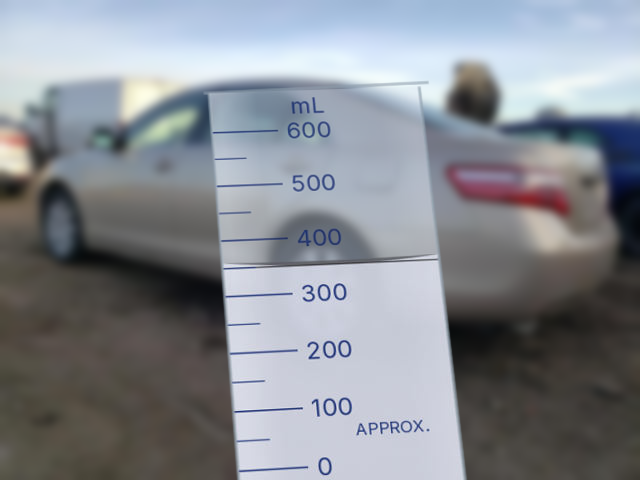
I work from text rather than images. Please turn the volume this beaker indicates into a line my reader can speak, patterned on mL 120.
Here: mL 350
